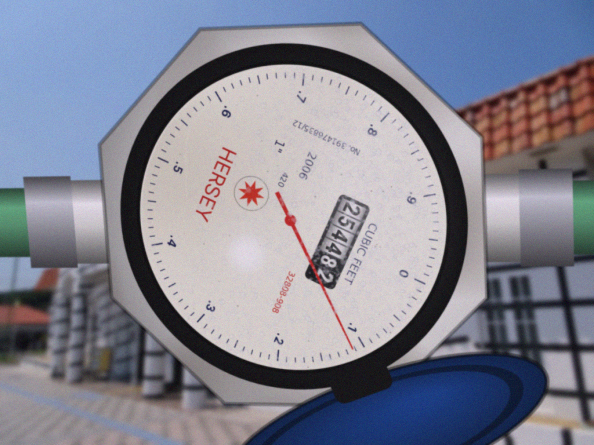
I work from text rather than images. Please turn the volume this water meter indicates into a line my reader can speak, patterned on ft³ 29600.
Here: ft³ 254482.11
